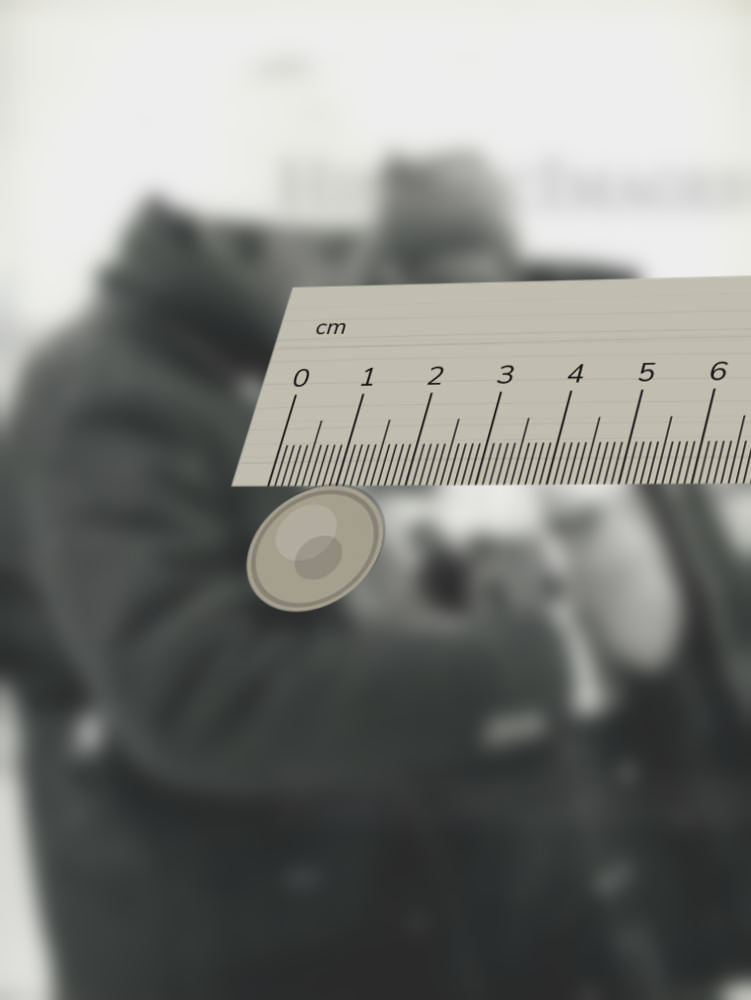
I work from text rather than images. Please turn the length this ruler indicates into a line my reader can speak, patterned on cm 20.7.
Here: cm 1.9
